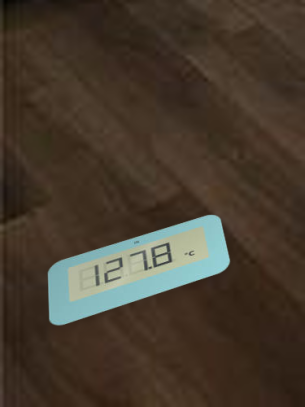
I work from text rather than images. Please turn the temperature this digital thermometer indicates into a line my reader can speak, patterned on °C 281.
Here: °C 127.8
